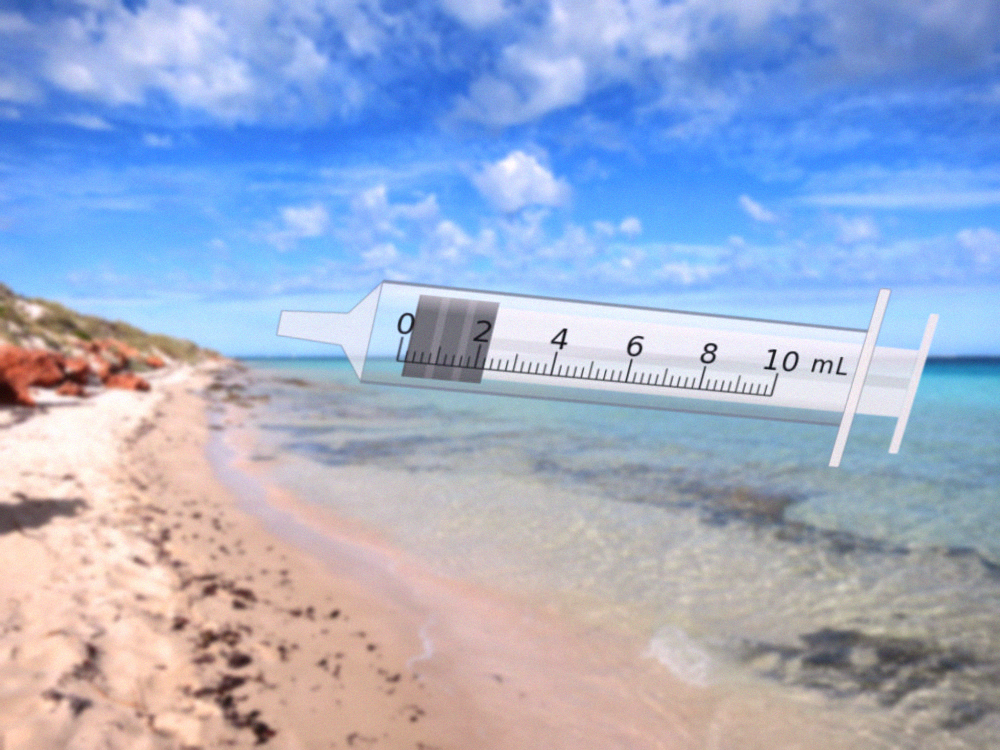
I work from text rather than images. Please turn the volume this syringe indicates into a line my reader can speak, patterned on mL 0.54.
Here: mL 0.2
